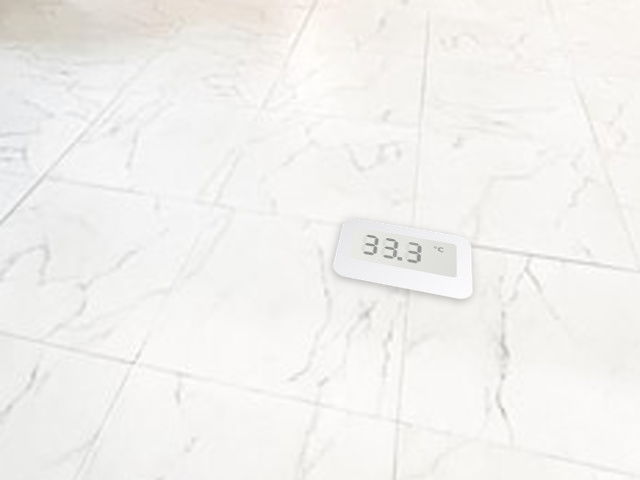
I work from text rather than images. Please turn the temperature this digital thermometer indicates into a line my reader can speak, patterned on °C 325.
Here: °C 33.3
